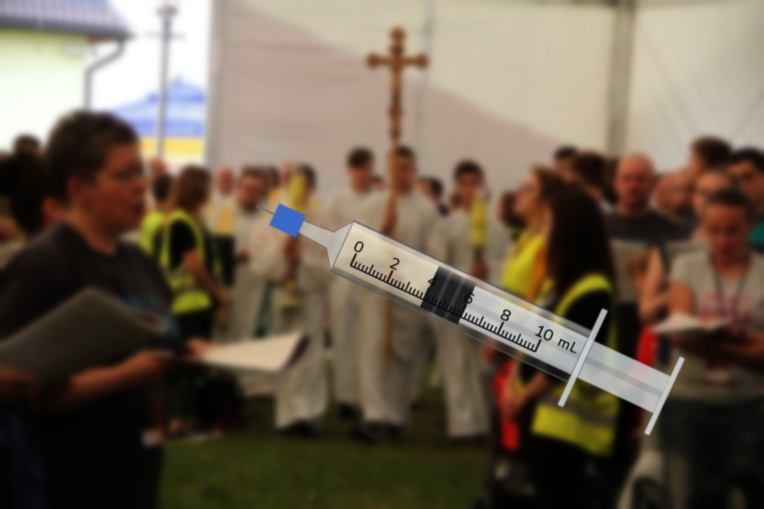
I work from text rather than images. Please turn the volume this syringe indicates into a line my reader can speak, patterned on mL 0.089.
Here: mL 4
